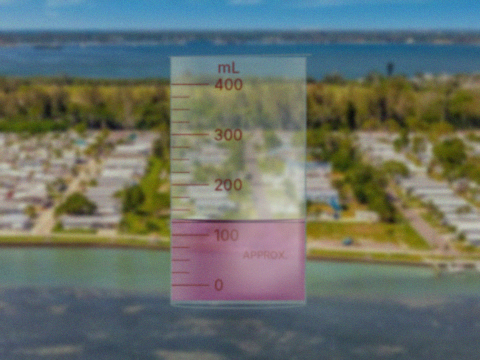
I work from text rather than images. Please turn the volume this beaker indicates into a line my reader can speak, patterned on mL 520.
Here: mL 125
